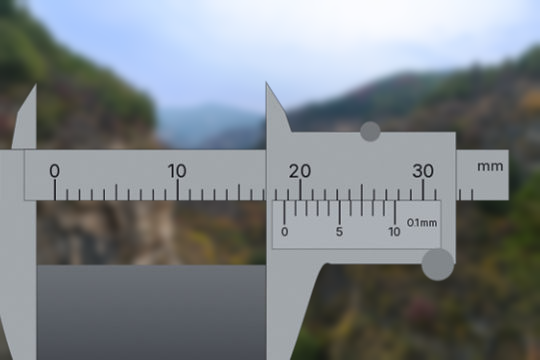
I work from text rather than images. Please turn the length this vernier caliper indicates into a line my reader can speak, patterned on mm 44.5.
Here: mm 18.7
